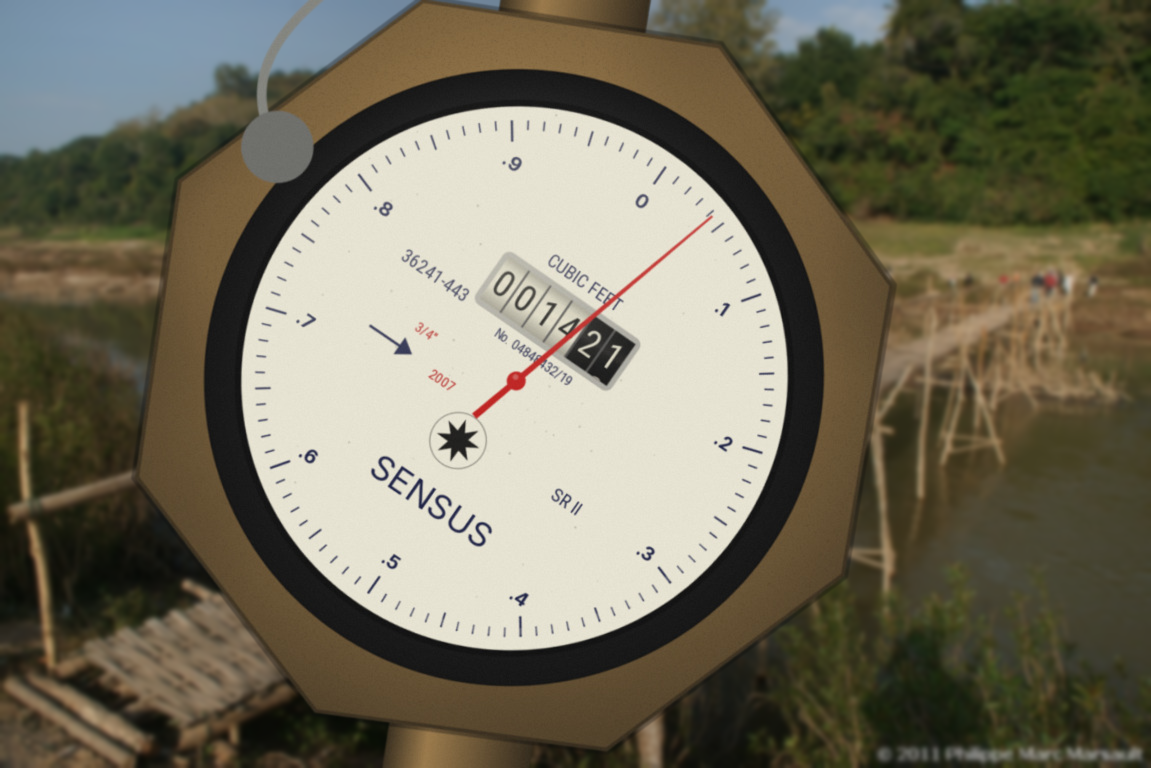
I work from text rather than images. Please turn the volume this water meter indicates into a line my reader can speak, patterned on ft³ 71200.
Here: ft³ 1421.04
